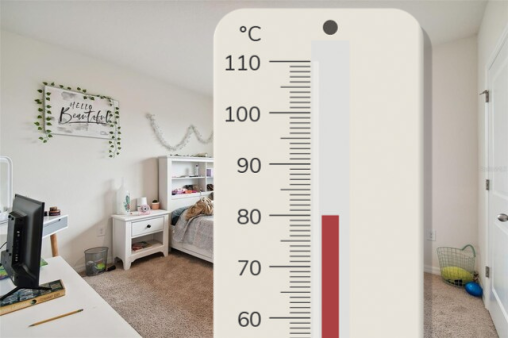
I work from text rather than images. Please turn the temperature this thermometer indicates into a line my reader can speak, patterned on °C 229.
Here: °C 80
